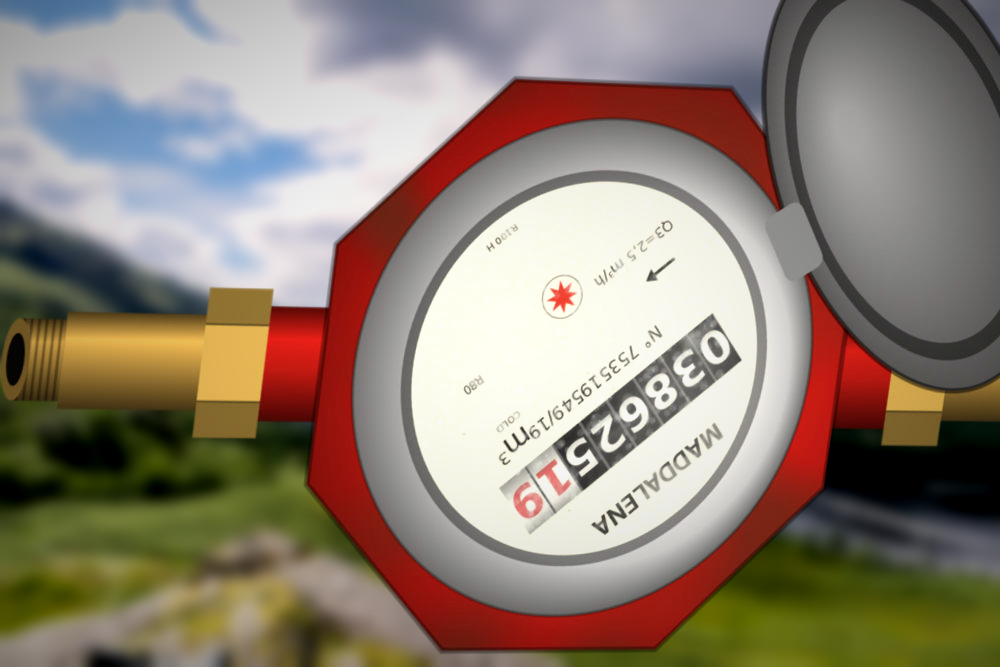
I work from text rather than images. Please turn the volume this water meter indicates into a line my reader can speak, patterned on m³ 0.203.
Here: m³ 38625.19
